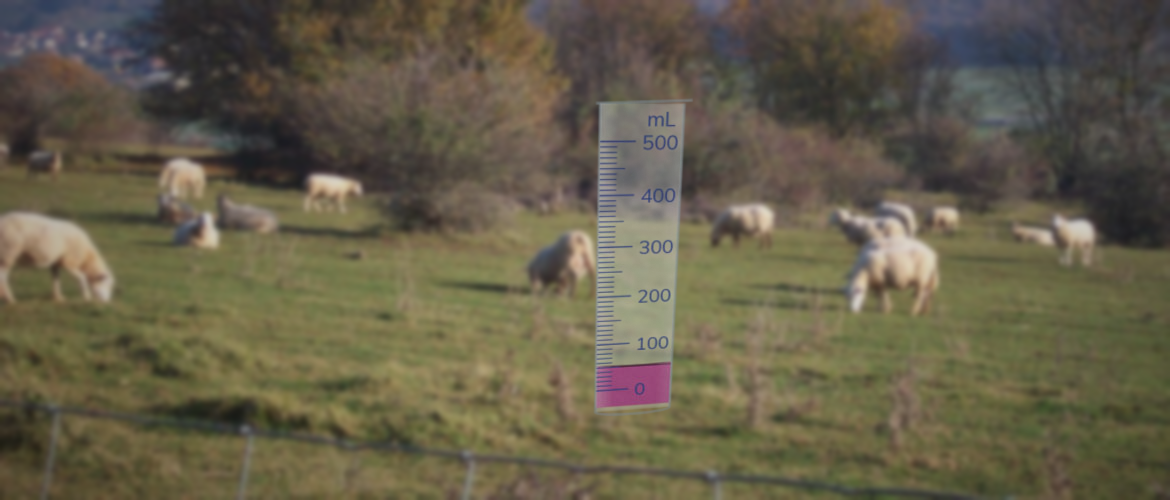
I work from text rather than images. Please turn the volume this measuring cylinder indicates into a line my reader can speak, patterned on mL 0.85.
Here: mL 50
